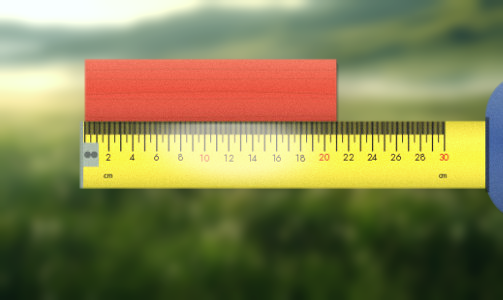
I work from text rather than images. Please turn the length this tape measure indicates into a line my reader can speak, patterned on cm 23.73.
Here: cm 21
